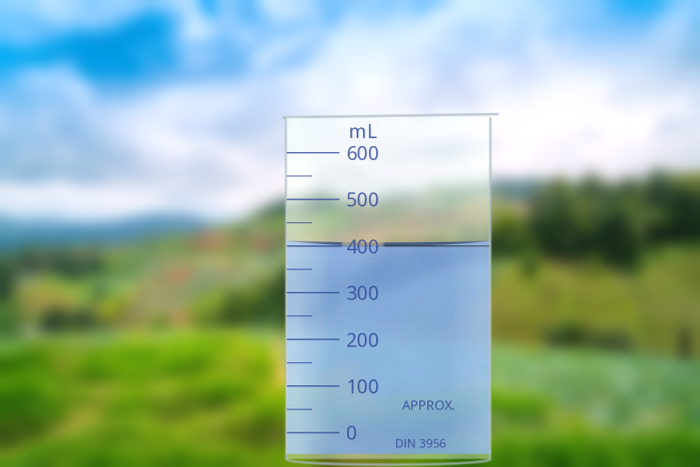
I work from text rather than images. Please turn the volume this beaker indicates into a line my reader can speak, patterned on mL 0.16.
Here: mL 400
